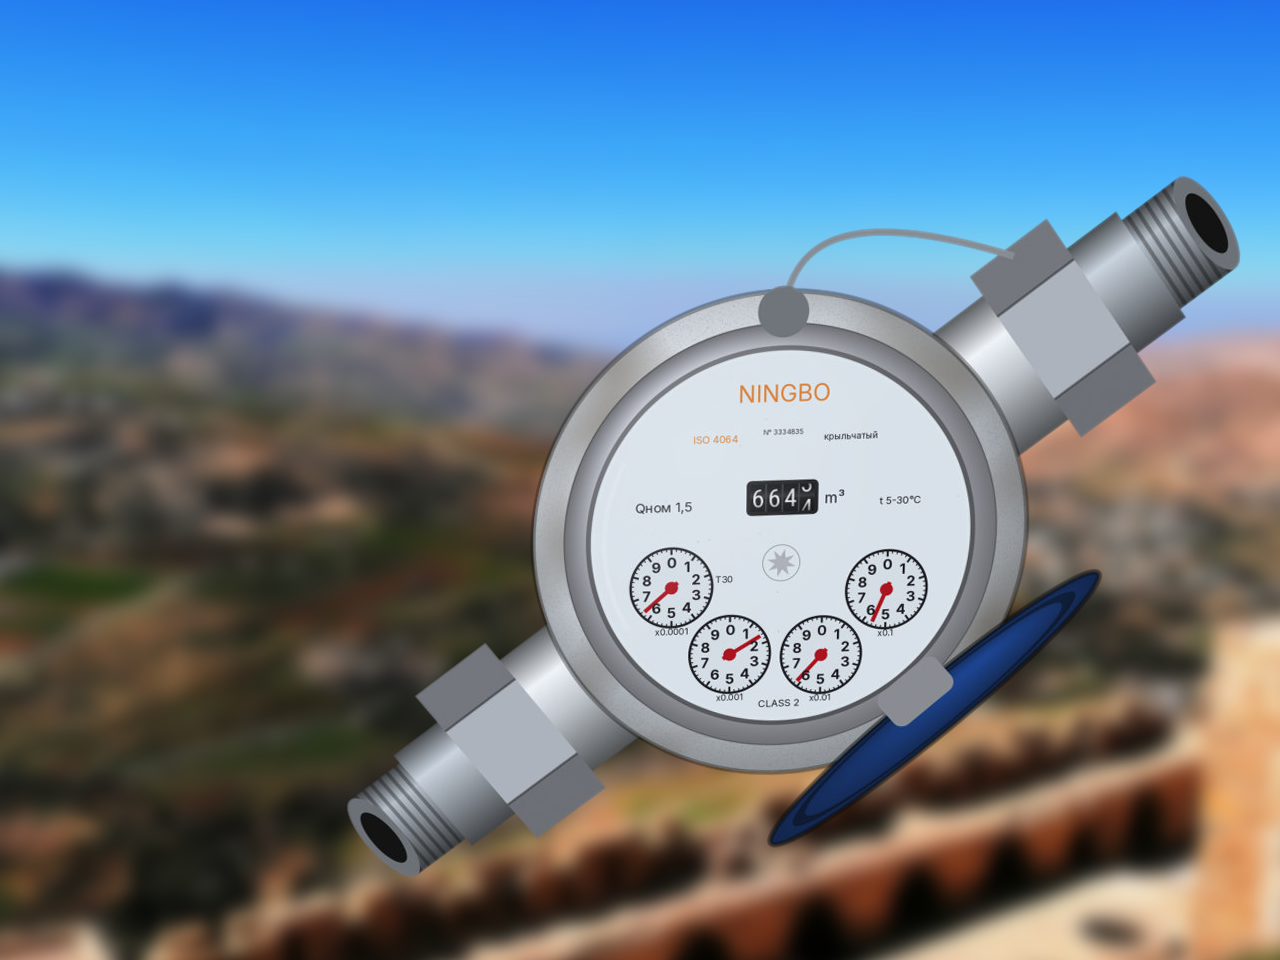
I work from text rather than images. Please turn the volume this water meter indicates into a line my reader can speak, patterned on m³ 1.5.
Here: m³ 6643.5616
